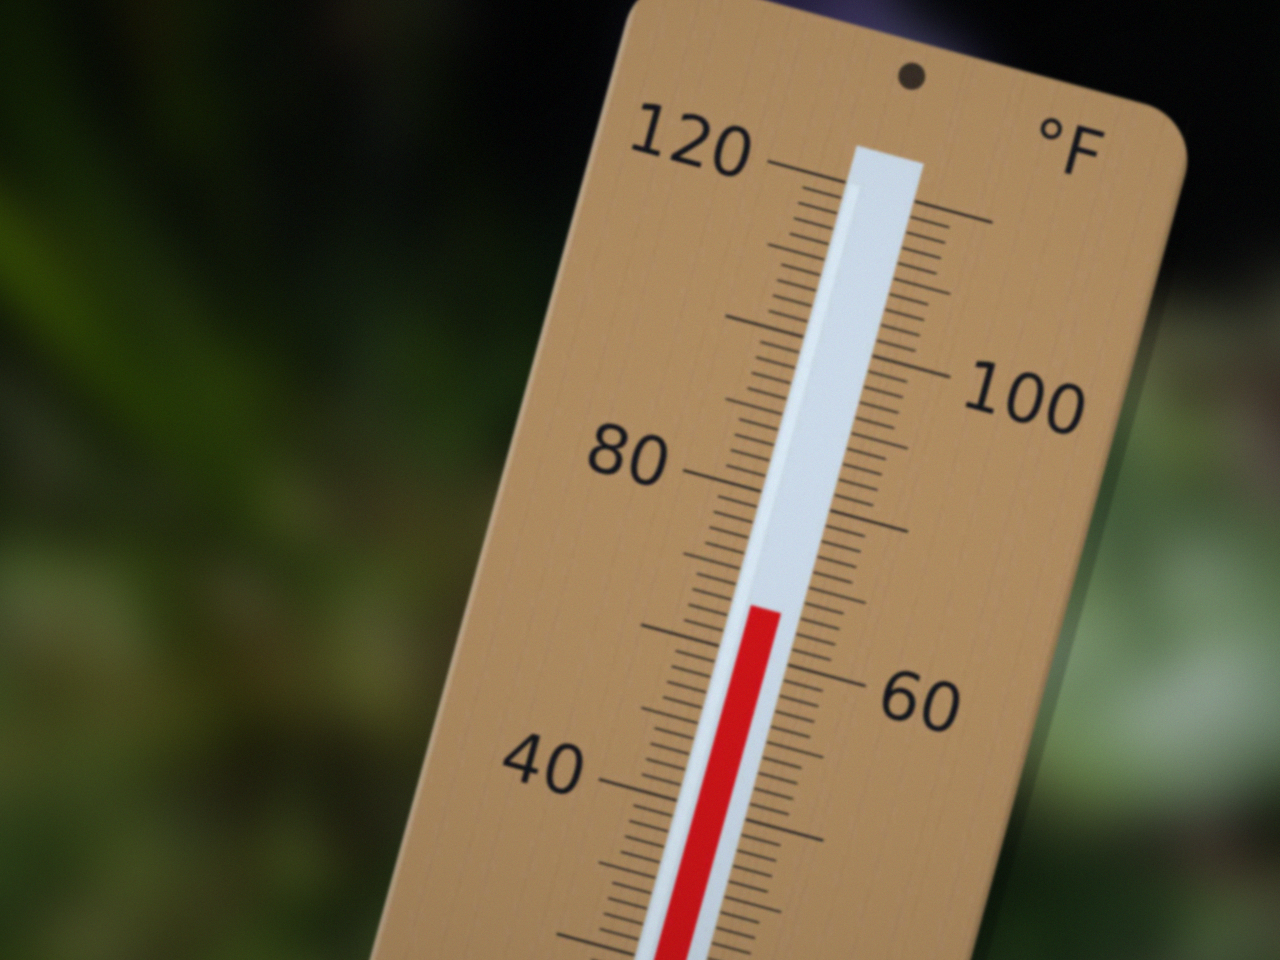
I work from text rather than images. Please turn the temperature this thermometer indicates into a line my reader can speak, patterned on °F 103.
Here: °F 66
